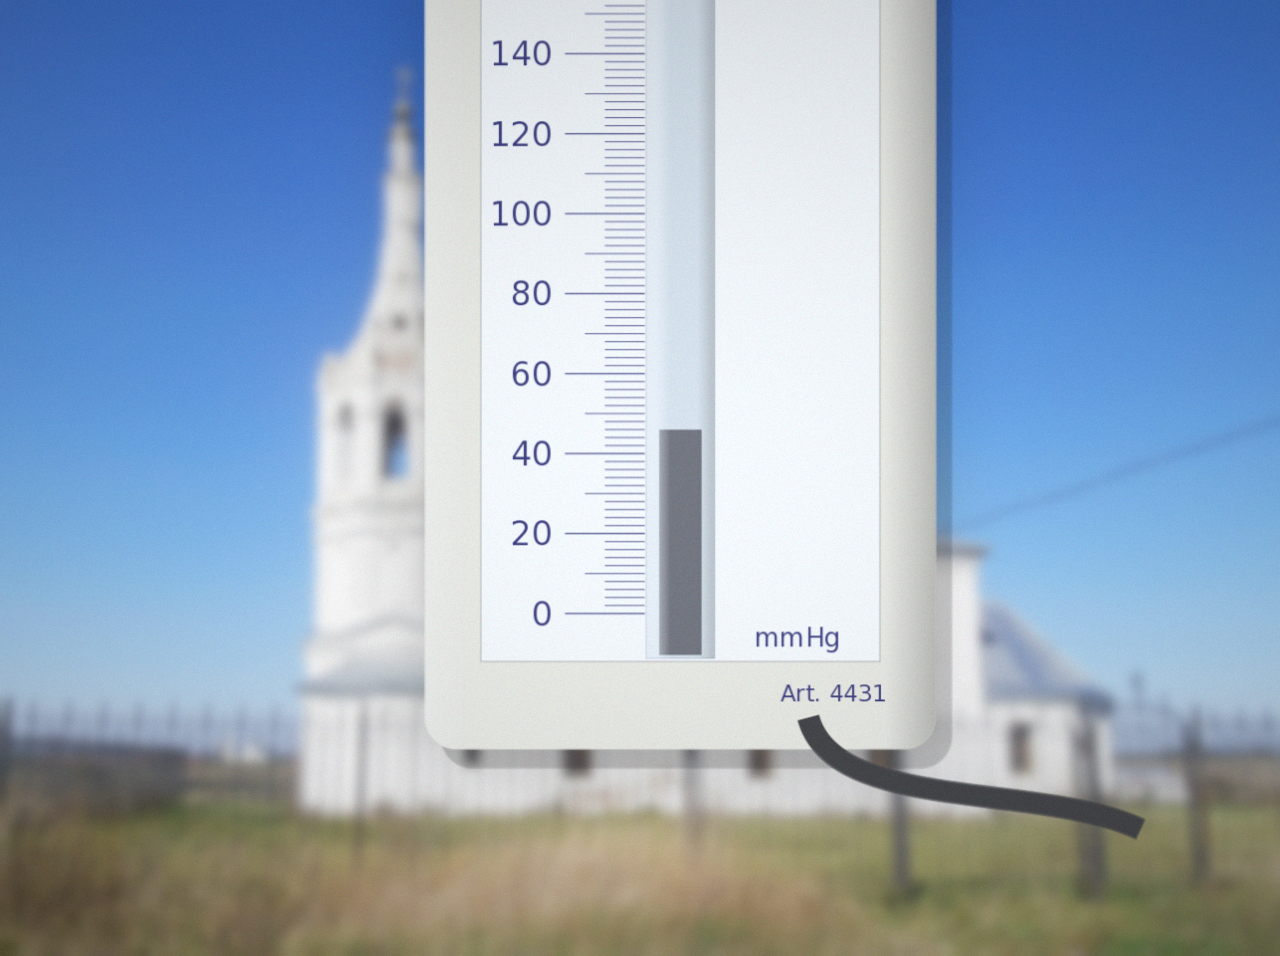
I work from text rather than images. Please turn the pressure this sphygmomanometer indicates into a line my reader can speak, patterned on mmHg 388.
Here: mmHg 46
